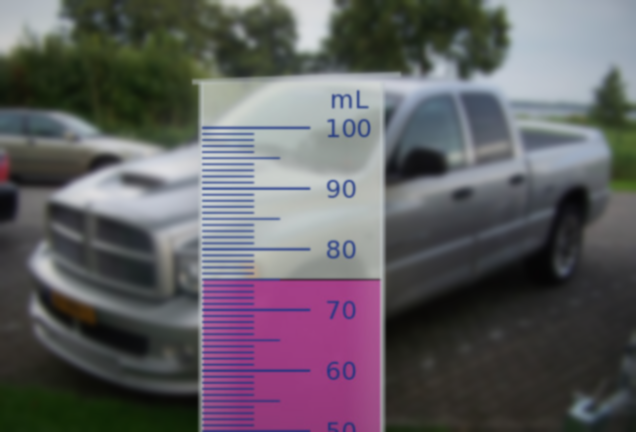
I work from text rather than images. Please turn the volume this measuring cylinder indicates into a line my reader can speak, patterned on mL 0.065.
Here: mL 75
